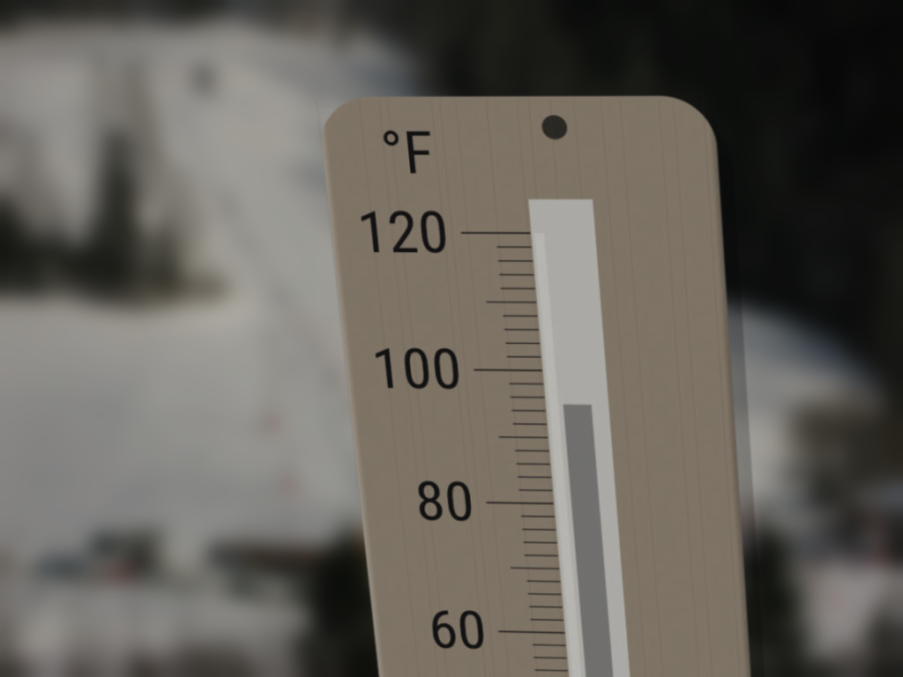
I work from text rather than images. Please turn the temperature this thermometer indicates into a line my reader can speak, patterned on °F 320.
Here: °F 95
